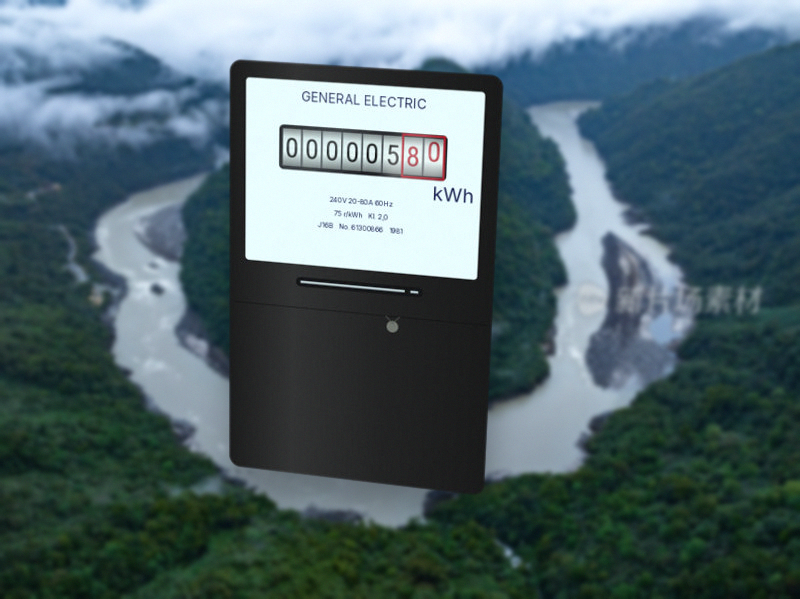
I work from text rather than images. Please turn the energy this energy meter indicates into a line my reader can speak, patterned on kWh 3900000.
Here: kWh 5.80
